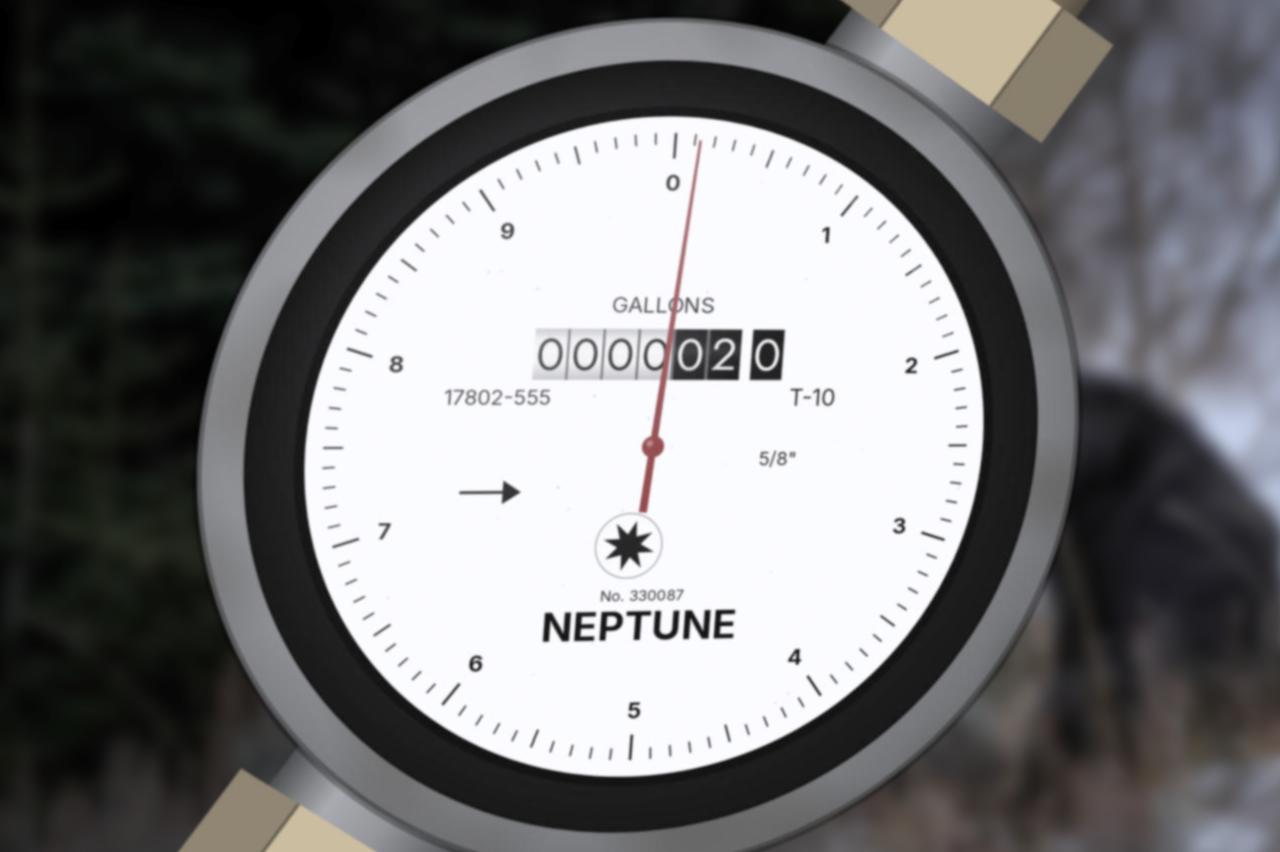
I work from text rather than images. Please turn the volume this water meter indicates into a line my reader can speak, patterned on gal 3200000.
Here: gal 20.1
